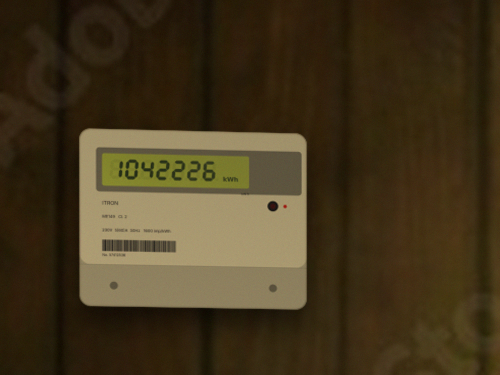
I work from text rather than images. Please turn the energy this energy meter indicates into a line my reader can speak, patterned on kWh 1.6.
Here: kWh 1042226
